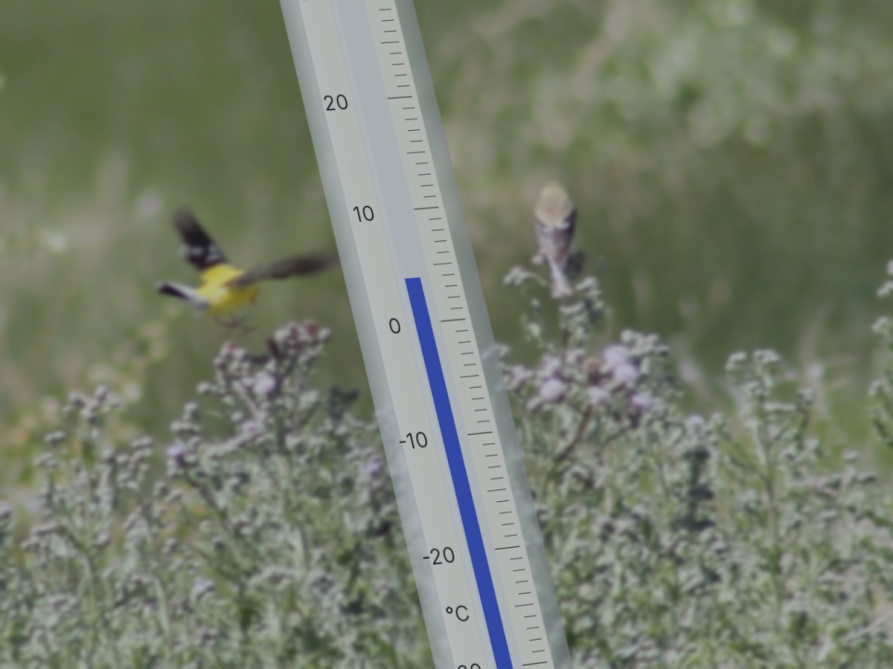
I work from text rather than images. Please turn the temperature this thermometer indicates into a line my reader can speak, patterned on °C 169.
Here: °C 4
